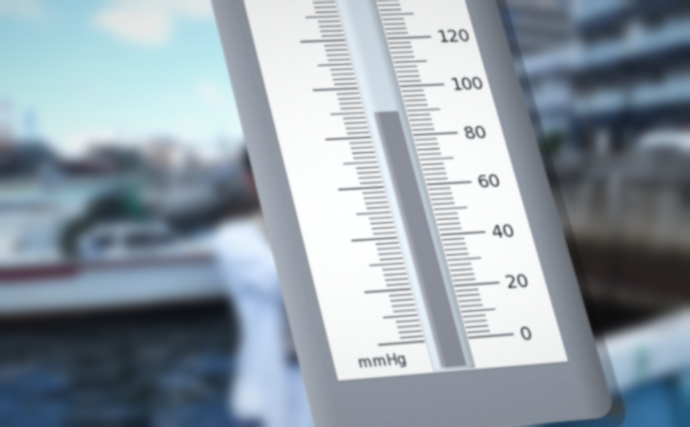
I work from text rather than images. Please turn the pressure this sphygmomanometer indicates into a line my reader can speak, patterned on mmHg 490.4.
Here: mmHg 90
